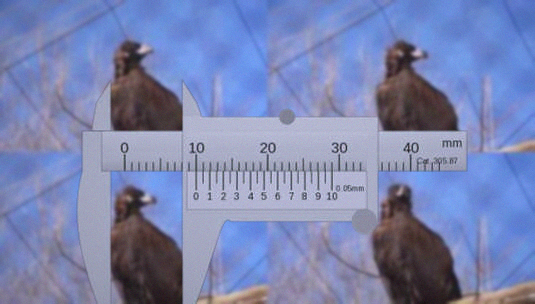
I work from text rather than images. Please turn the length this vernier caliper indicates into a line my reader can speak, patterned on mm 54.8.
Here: mm 10.0
